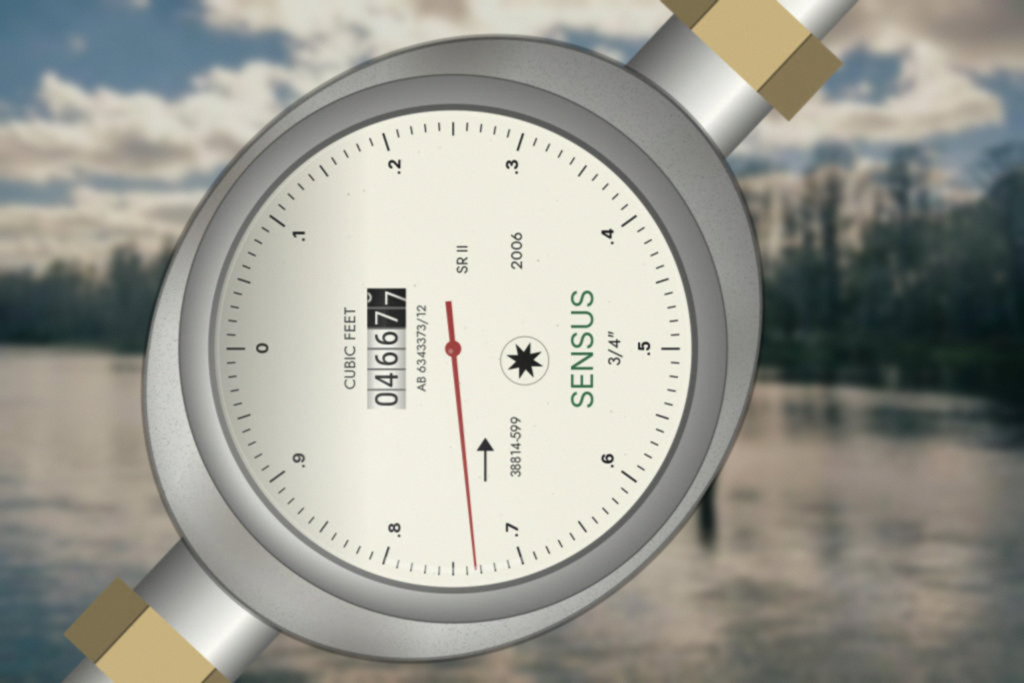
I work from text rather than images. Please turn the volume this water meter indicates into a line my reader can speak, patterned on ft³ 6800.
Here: ft³ 46676.73
